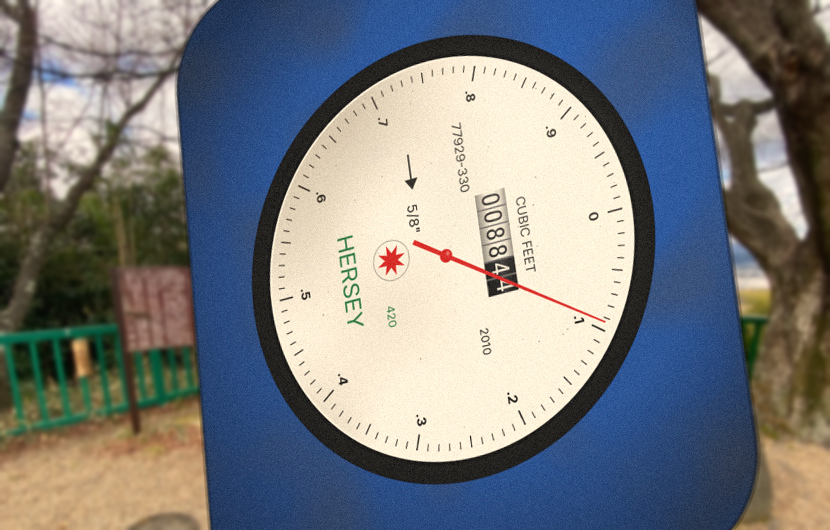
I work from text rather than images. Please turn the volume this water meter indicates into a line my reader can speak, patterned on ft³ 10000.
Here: ft³ 8844.09
